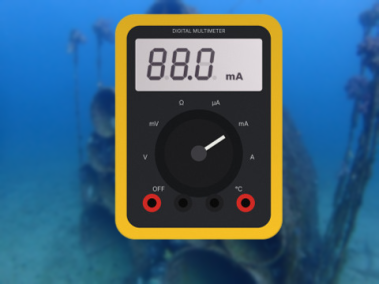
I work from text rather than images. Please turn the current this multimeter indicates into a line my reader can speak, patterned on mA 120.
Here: mA 88.0
